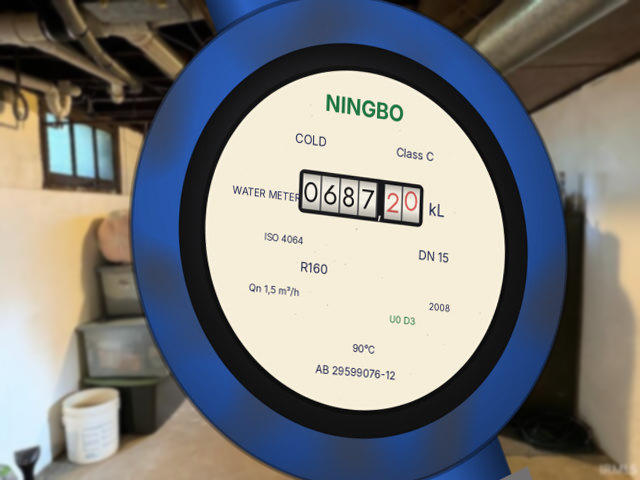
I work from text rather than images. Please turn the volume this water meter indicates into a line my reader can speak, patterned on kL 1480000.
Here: kL 687.20
